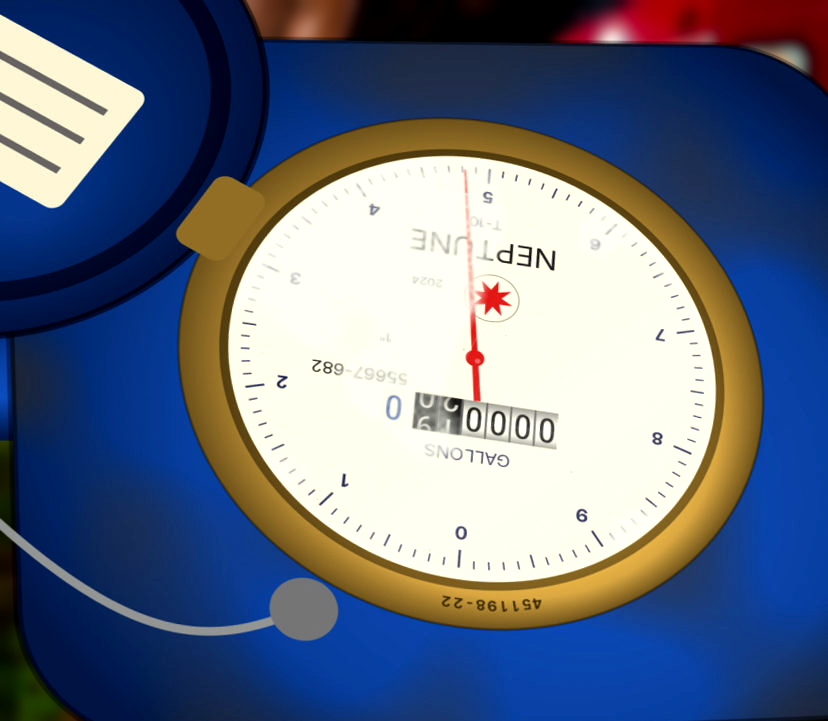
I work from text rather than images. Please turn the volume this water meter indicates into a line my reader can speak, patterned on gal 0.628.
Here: gal 194.8
